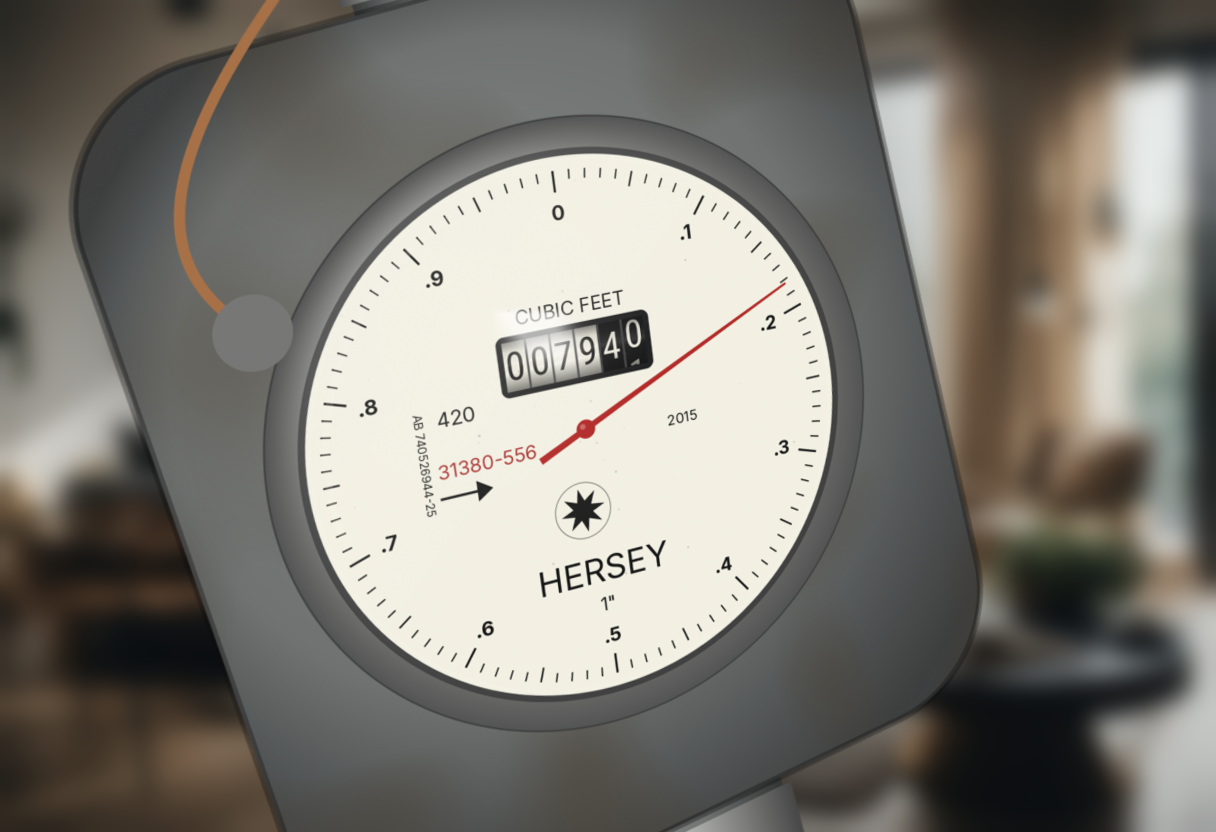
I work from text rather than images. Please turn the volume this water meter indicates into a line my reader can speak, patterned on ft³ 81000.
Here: ft³ 7940.18
